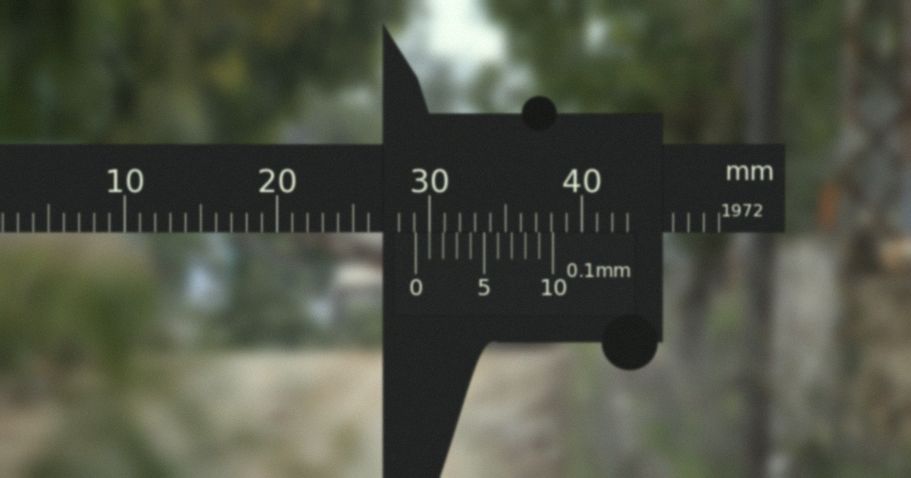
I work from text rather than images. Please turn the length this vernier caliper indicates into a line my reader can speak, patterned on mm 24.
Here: mm 29.1
